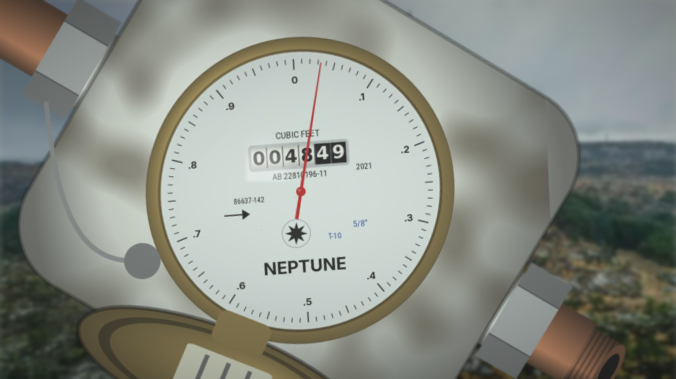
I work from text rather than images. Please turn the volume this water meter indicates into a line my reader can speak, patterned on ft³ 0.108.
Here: ft³ 4849.03
